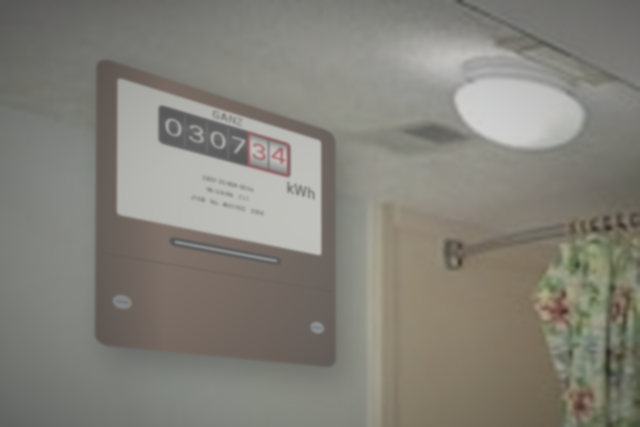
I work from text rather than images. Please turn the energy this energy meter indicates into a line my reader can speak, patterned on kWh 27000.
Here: kWh 307.34
